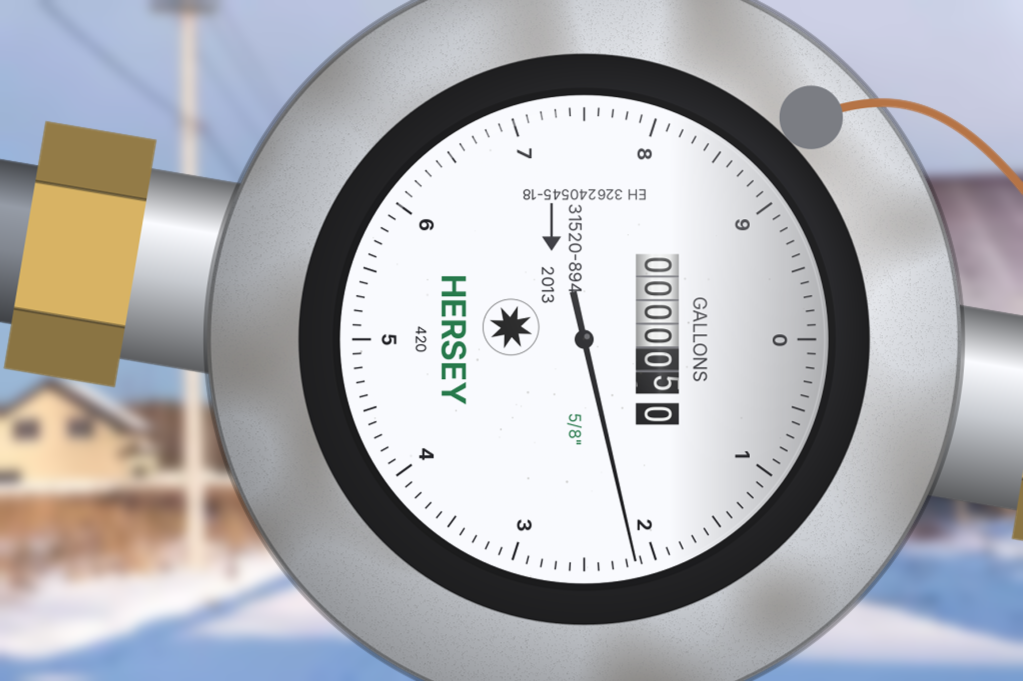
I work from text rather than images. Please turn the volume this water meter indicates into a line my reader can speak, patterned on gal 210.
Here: gal 52.1
